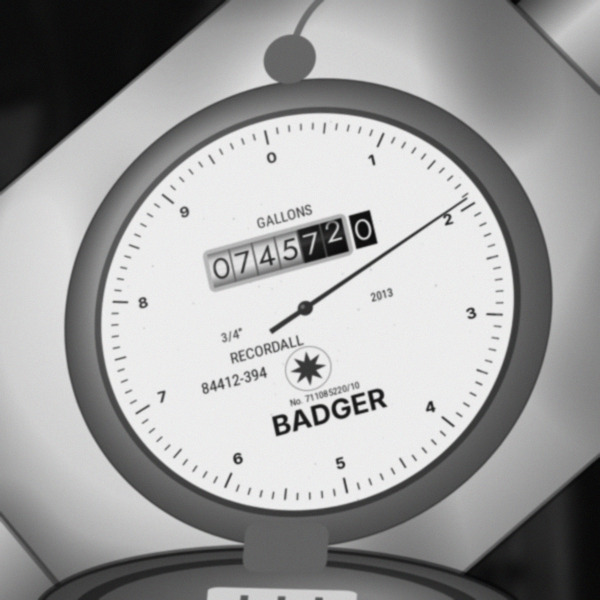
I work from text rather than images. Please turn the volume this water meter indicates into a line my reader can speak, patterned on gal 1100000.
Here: gal 745721.9
